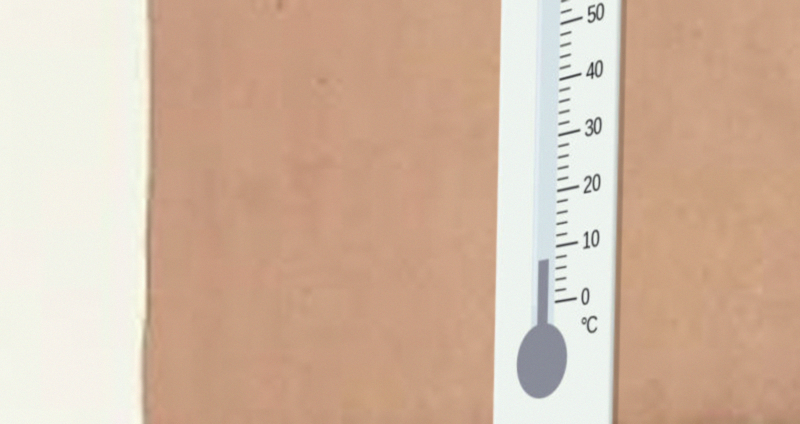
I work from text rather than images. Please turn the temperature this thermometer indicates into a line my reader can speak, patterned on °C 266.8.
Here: °C 8
